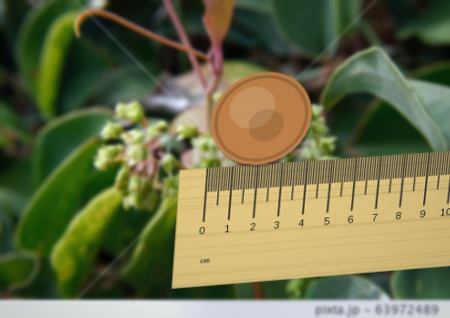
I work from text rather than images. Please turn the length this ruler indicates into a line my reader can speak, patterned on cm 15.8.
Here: cm 4
